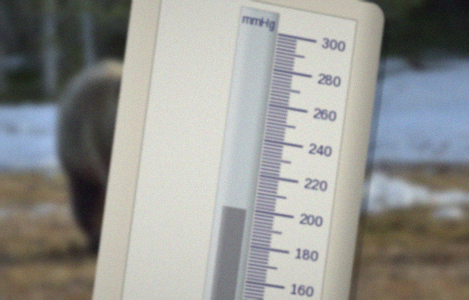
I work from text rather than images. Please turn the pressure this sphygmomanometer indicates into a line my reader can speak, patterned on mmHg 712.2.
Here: mmHg 200
